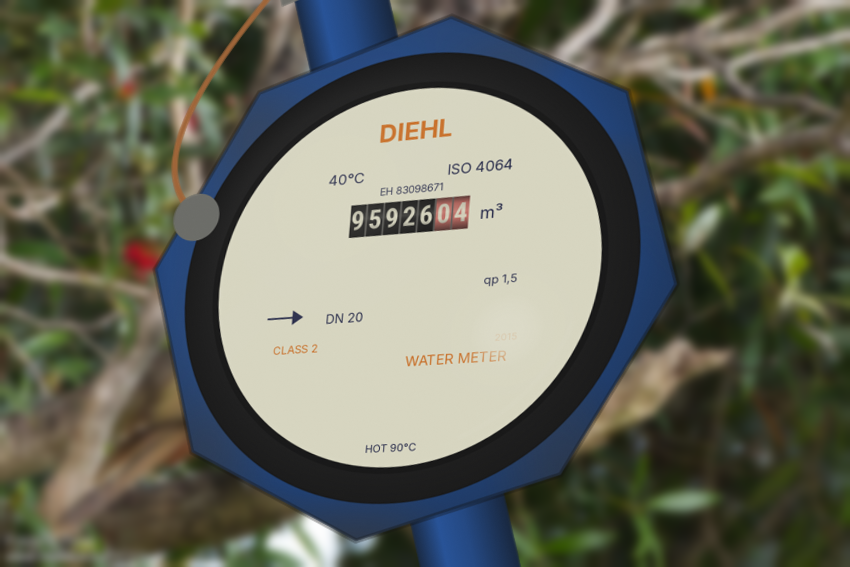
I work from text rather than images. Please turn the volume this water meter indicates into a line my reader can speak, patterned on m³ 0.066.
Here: m³ 95926.04
